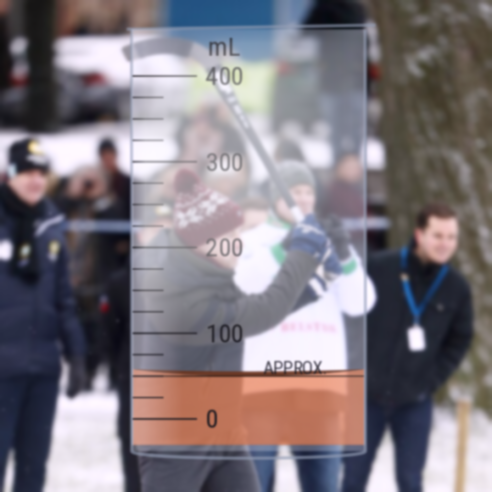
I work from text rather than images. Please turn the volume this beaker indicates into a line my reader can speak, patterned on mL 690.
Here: mL 50
